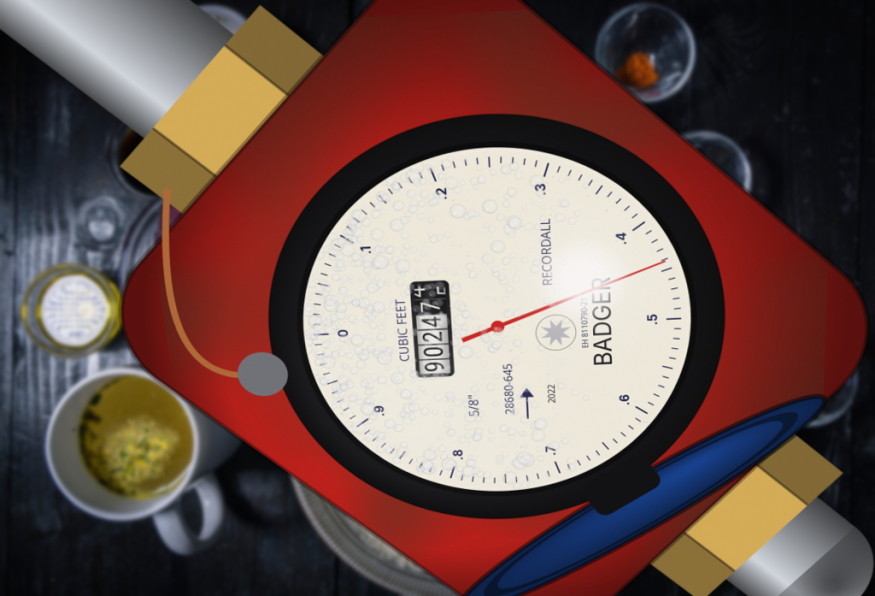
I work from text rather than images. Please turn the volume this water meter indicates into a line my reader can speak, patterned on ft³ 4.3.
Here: ft³ 902474.44
